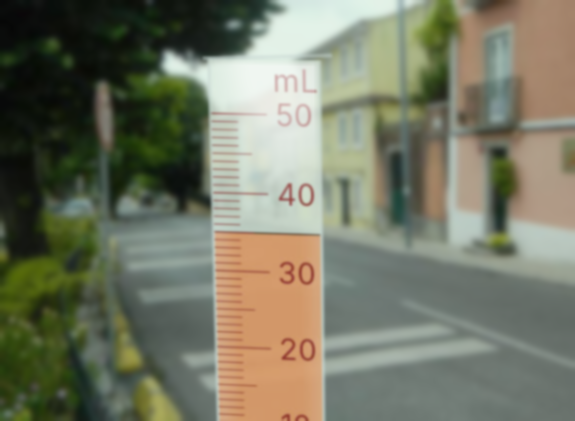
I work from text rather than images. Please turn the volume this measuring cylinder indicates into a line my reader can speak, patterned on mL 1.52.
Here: mL 35
